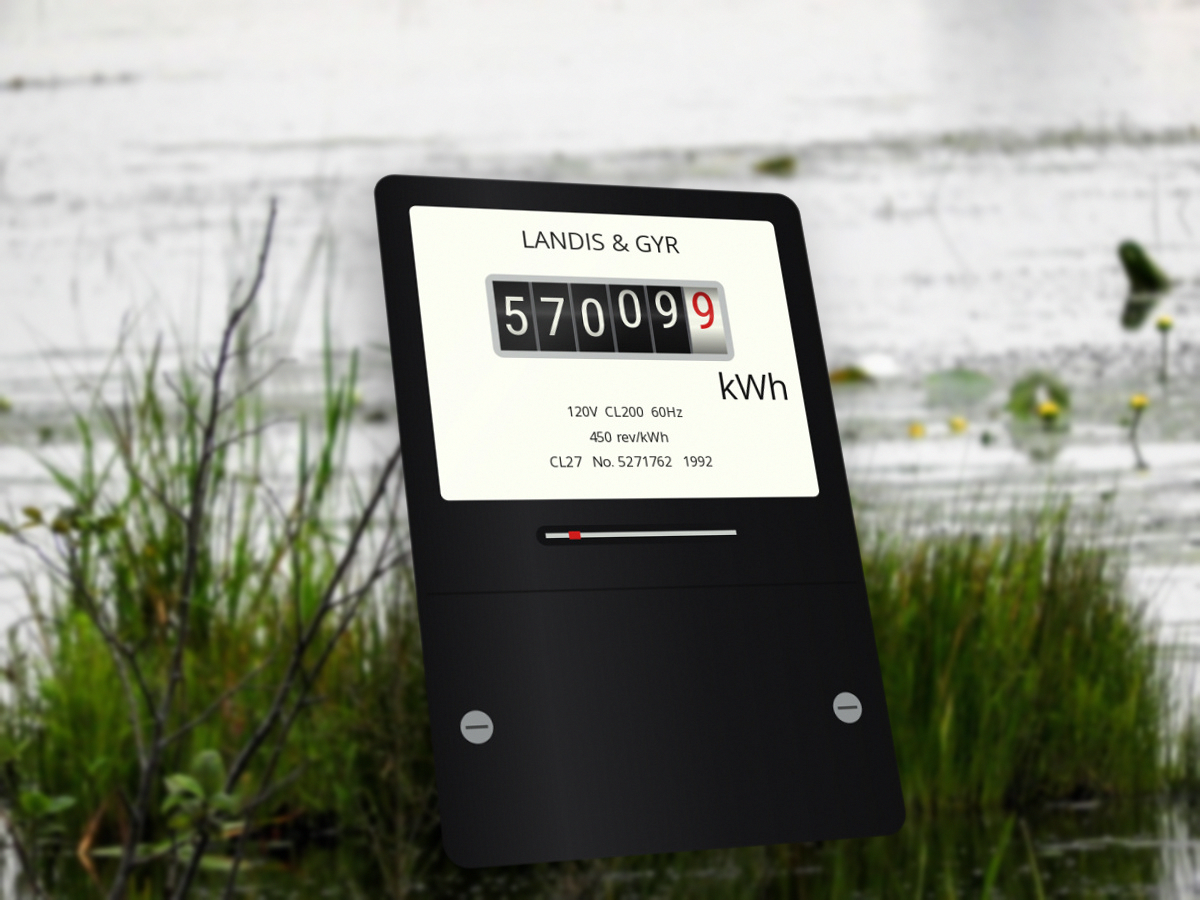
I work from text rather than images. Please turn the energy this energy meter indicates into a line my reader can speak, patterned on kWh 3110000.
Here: kWh 57009.9
